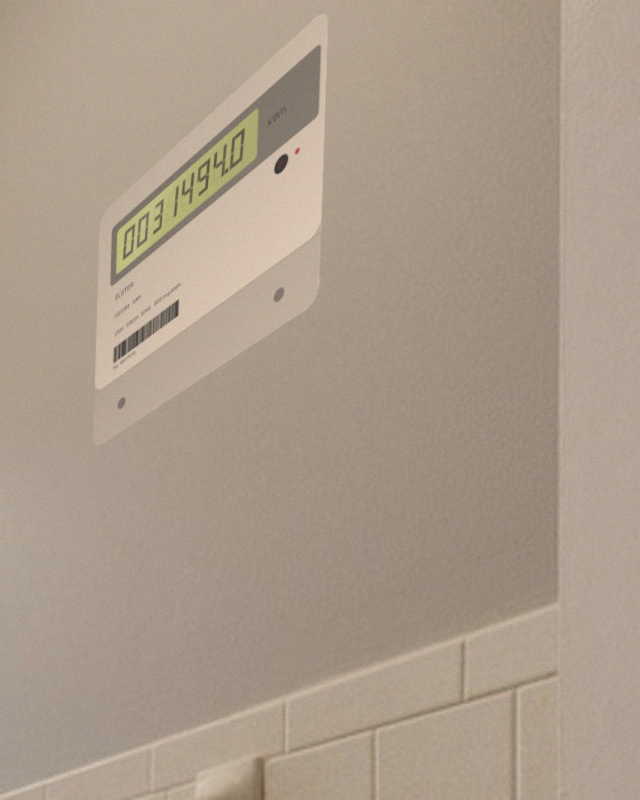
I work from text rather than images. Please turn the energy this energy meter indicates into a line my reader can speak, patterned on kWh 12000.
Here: kWh 31494.0
